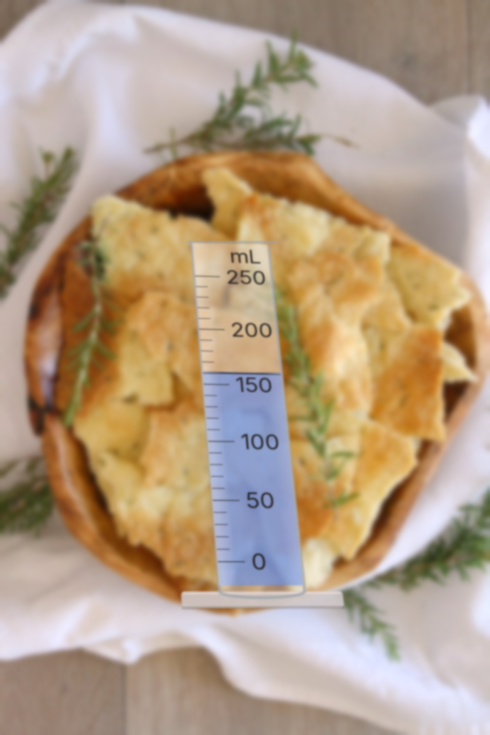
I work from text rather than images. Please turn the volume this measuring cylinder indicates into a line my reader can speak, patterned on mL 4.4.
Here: mL 160
